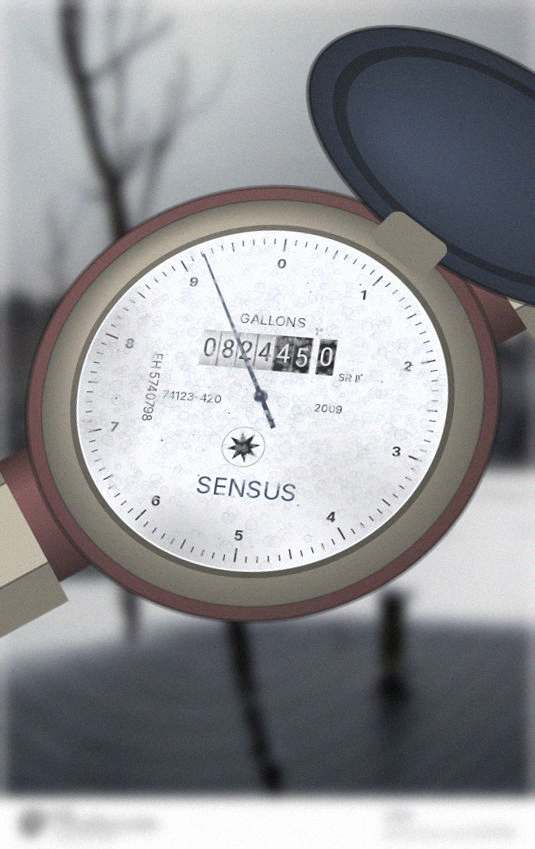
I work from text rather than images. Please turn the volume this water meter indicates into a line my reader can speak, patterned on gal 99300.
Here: gal 824449.2
